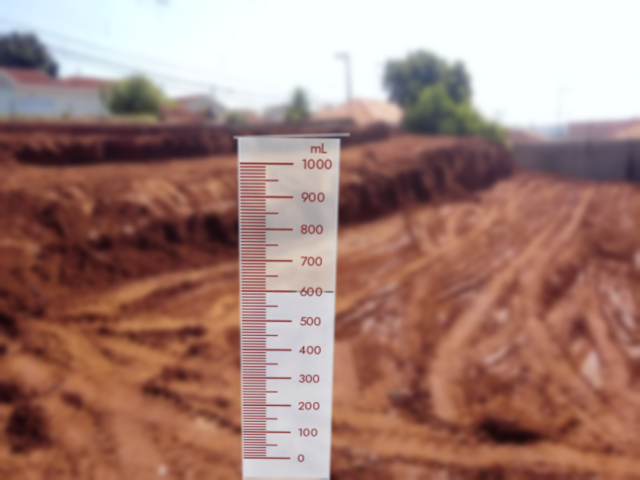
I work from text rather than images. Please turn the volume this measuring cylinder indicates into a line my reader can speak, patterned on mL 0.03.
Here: mL 600
